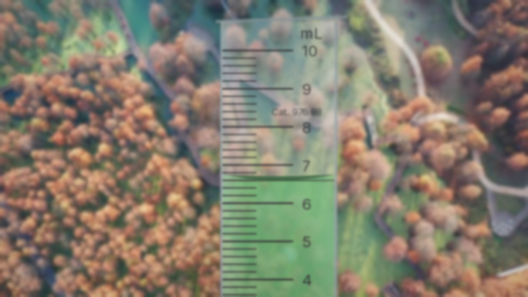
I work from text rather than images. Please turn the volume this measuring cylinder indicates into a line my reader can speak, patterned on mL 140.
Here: mL 6.6
